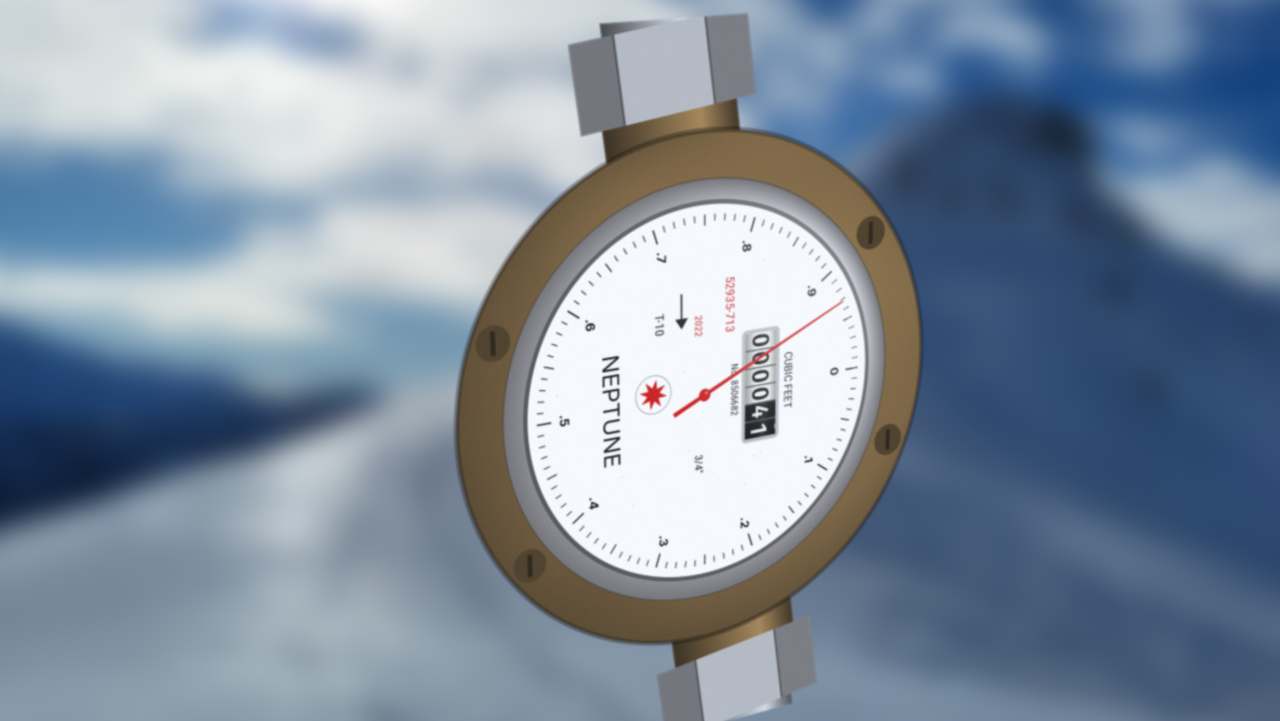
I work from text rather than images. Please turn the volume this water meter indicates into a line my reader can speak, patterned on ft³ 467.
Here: ft³ 40.93
